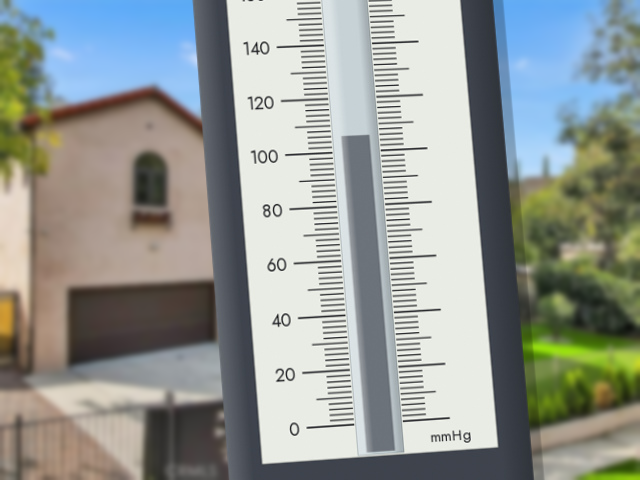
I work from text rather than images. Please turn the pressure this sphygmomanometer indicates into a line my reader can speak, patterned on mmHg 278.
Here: mmHg 106
